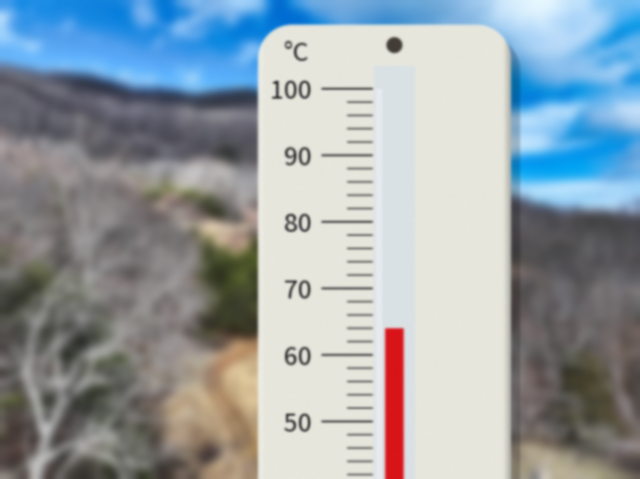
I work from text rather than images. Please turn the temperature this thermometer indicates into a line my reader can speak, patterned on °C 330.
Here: °C 64
